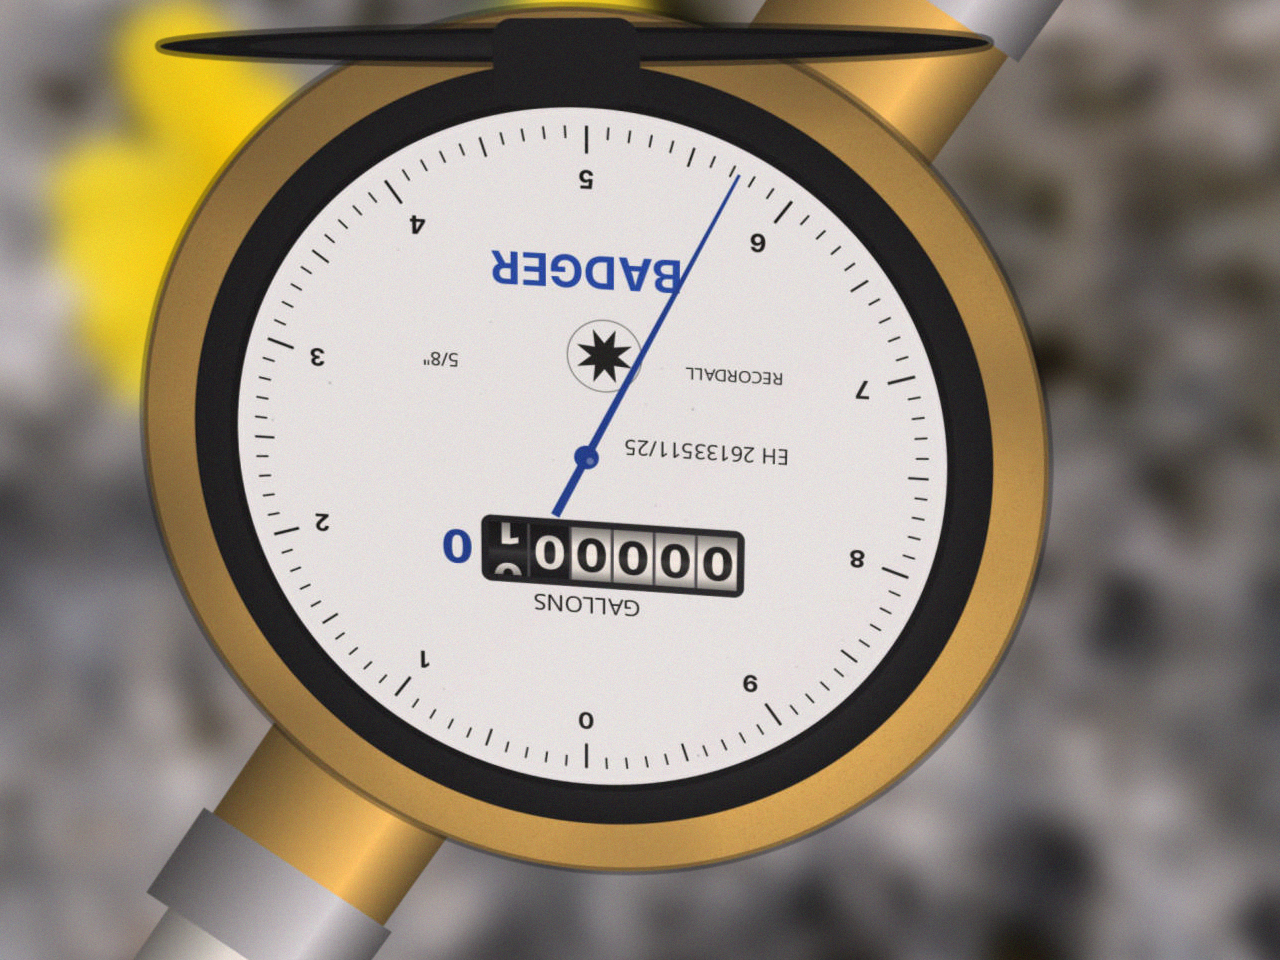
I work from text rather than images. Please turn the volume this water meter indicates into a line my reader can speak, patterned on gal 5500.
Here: gal 5.7
